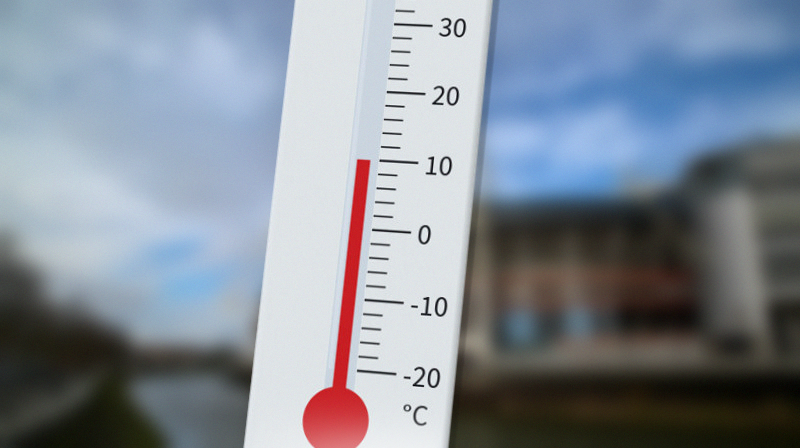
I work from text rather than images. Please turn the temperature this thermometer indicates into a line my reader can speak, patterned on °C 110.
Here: °C 10
